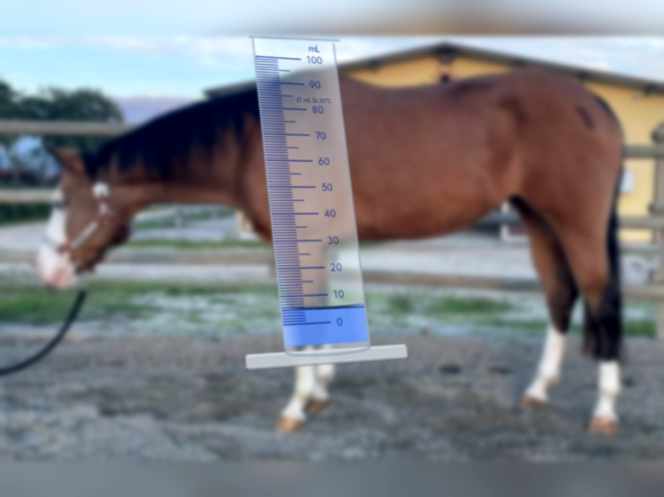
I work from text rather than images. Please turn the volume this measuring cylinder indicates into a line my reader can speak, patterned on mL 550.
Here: mL 5
